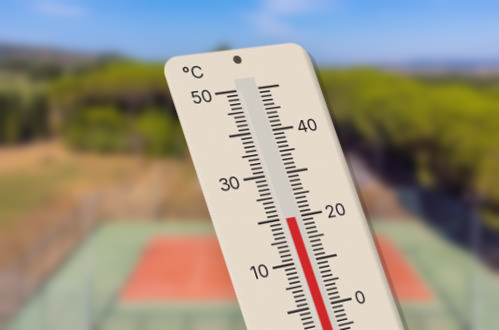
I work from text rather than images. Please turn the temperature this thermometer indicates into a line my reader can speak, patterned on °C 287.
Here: °C 20
